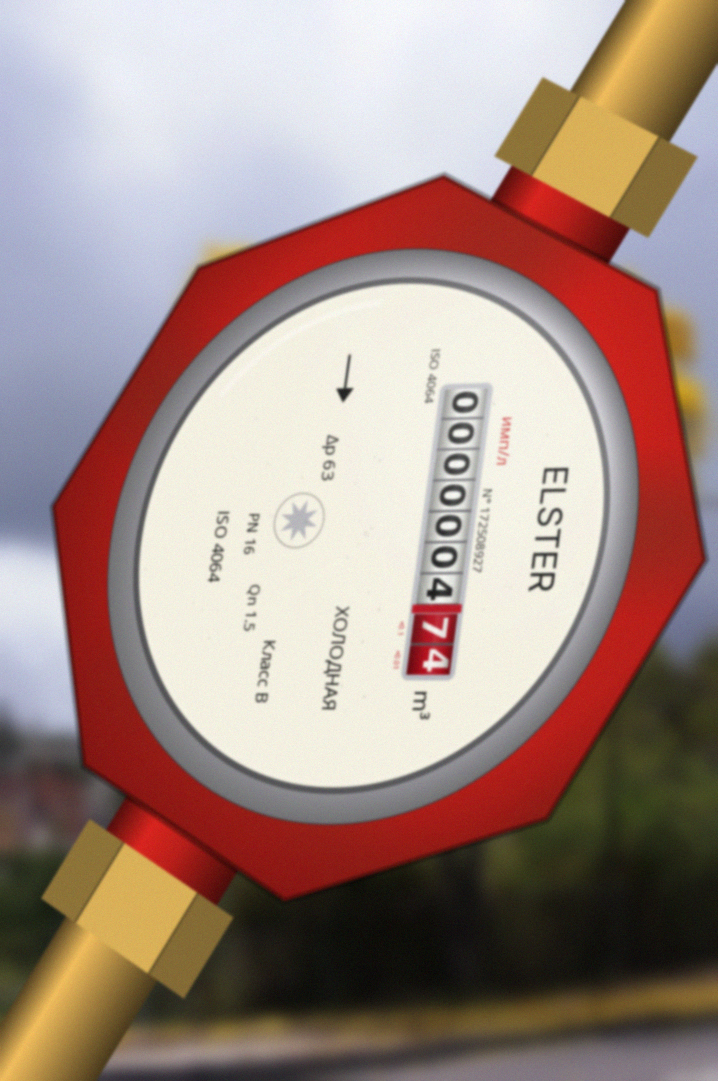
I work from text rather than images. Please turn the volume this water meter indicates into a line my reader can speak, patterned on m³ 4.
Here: m³ 4.74
